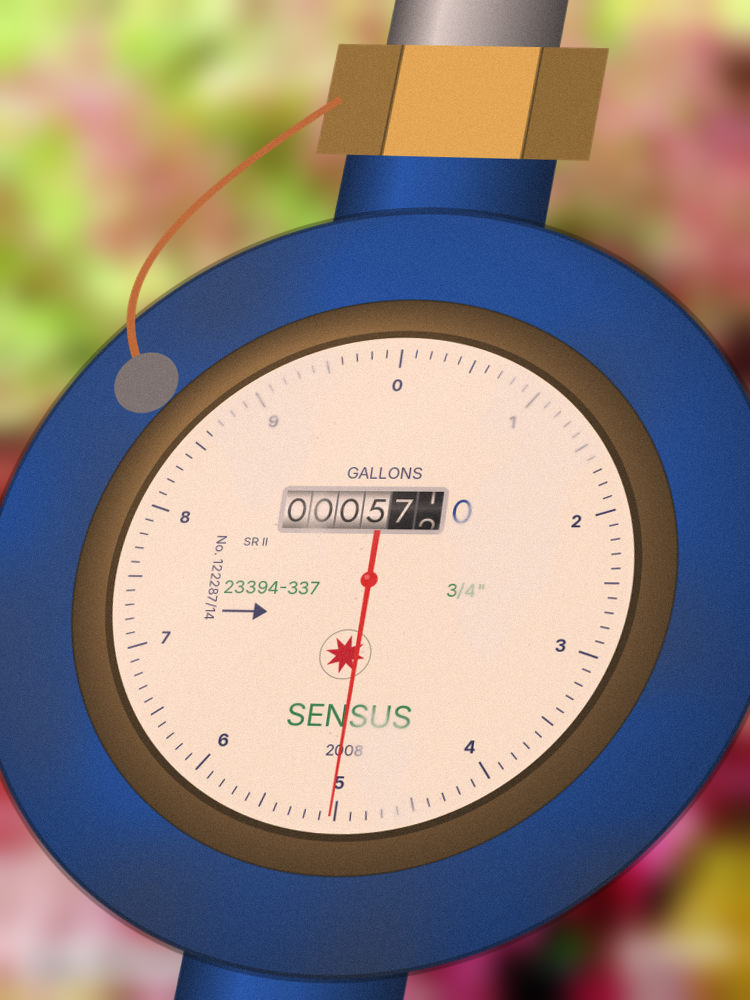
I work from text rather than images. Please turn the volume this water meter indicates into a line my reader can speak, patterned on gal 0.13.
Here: gal 5715.0
